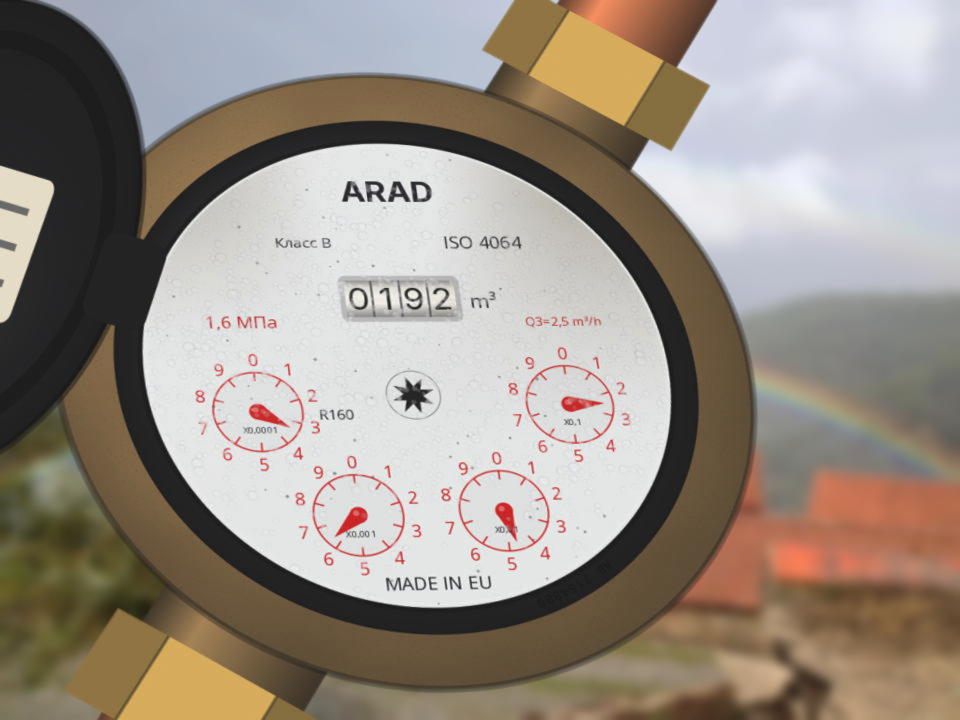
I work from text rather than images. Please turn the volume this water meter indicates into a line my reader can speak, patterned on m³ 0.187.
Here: m³ 192.2463
